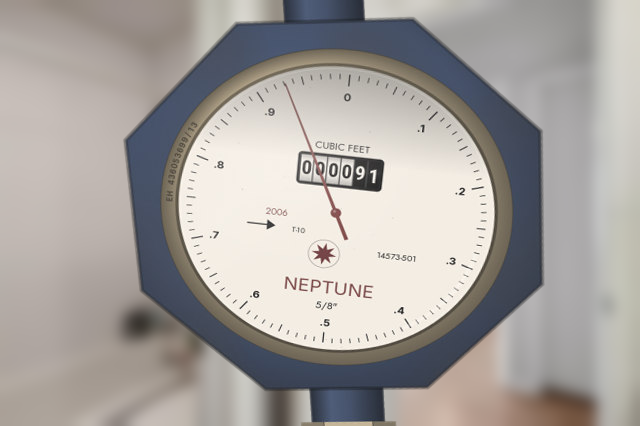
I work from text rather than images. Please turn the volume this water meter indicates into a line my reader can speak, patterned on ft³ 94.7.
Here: ft³ 90.93
